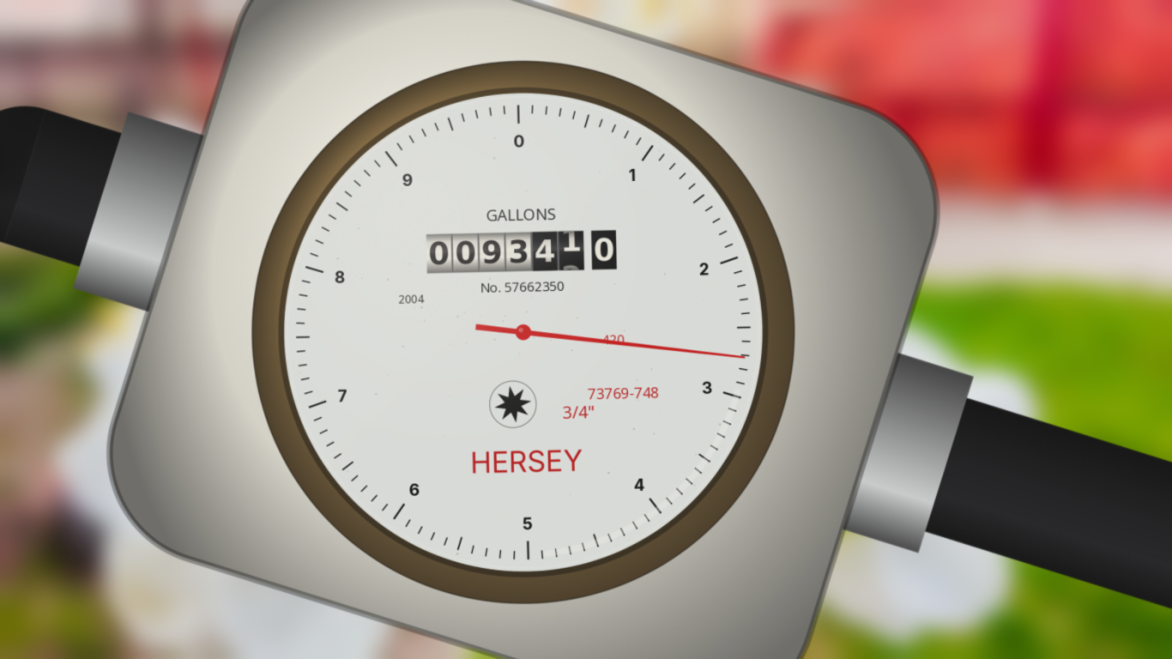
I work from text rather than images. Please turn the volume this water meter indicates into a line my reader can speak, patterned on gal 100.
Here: gal 93412.7
